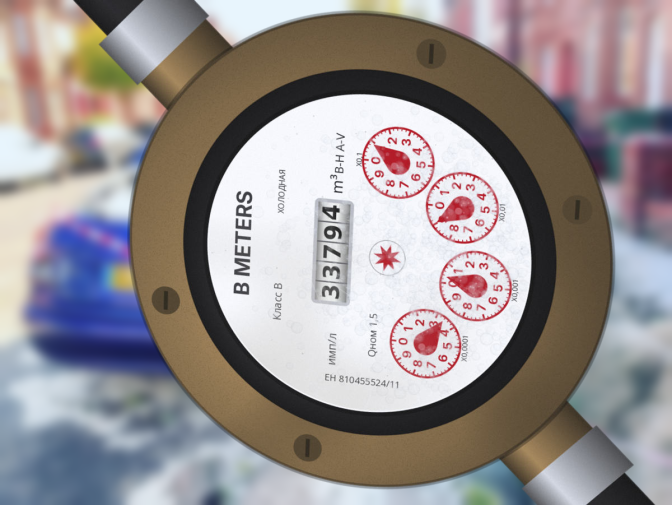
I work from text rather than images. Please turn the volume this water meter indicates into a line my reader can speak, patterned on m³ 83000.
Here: m³ 33794.0903
